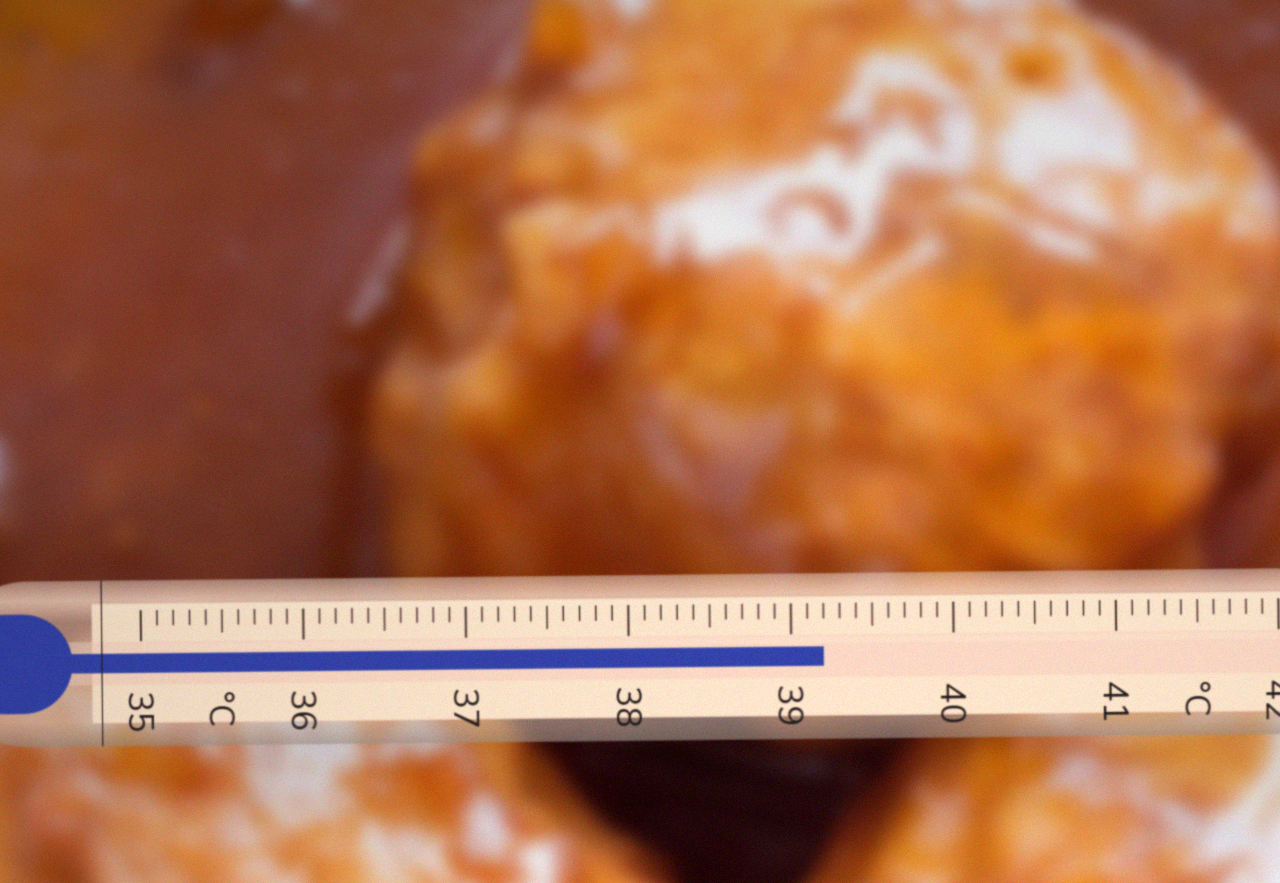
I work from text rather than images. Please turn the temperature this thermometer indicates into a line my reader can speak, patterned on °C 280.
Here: °C 39.2
